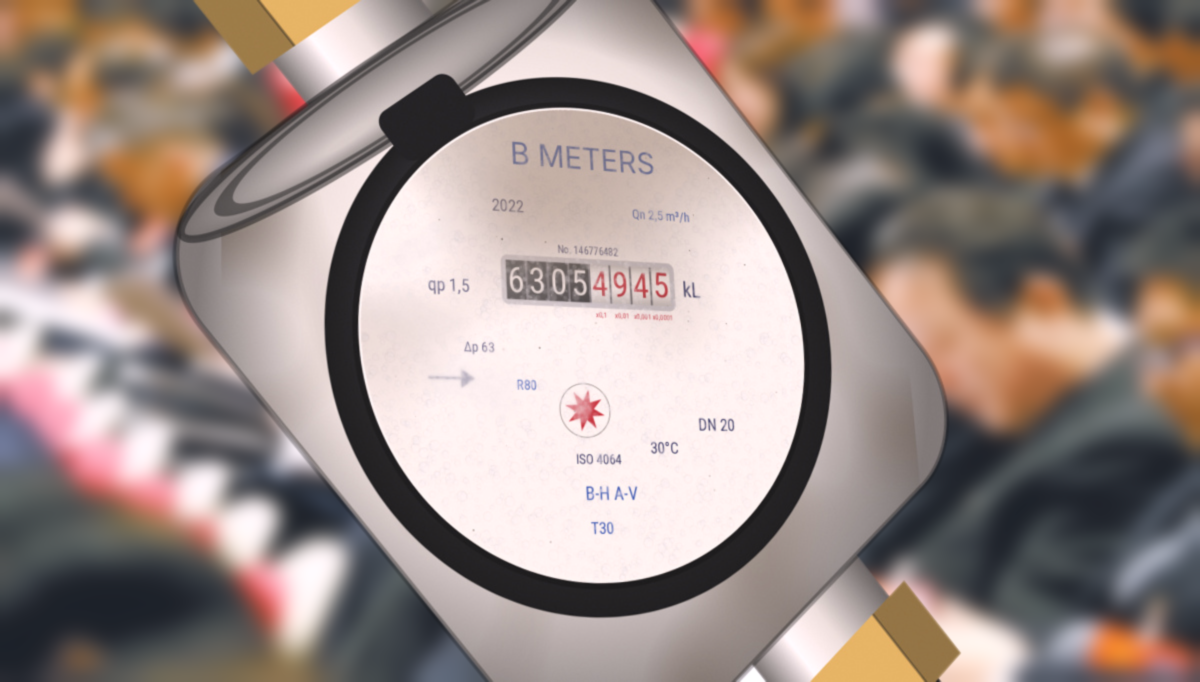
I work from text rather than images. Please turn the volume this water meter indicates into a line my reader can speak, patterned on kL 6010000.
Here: kL 6305.4945
